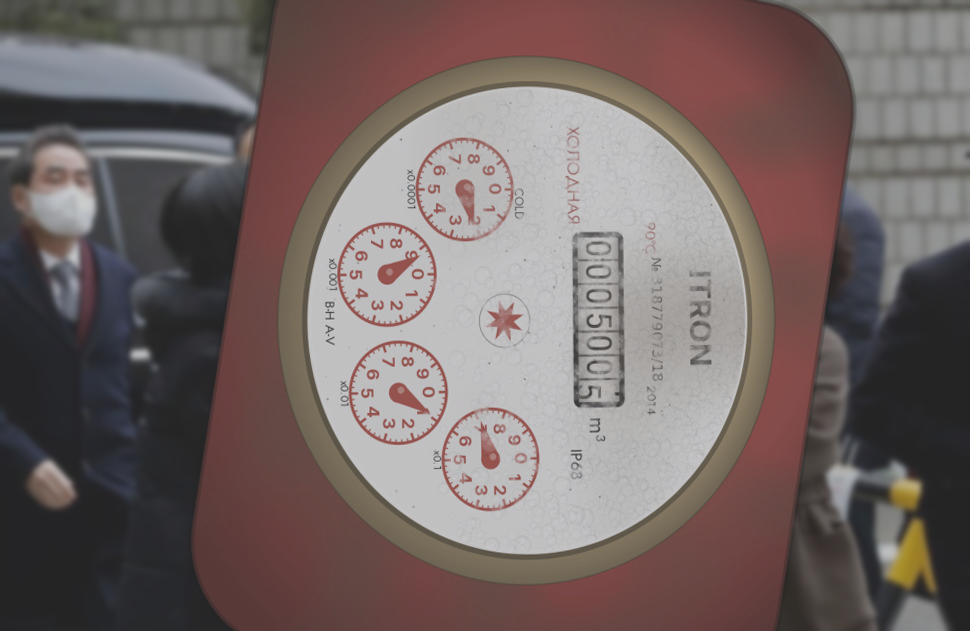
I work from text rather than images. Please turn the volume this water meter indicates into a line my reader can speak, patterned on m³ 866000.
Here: m³ 5004.7092
